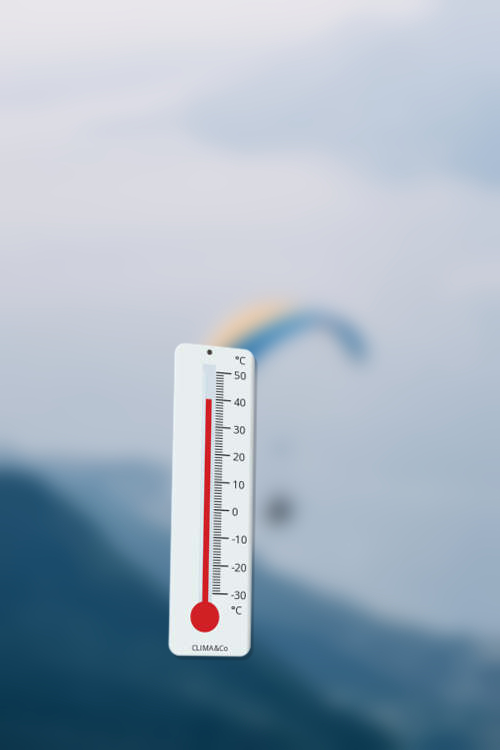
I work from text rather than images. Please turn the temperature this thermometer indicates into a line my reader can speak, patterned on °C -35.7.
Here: °C 40
